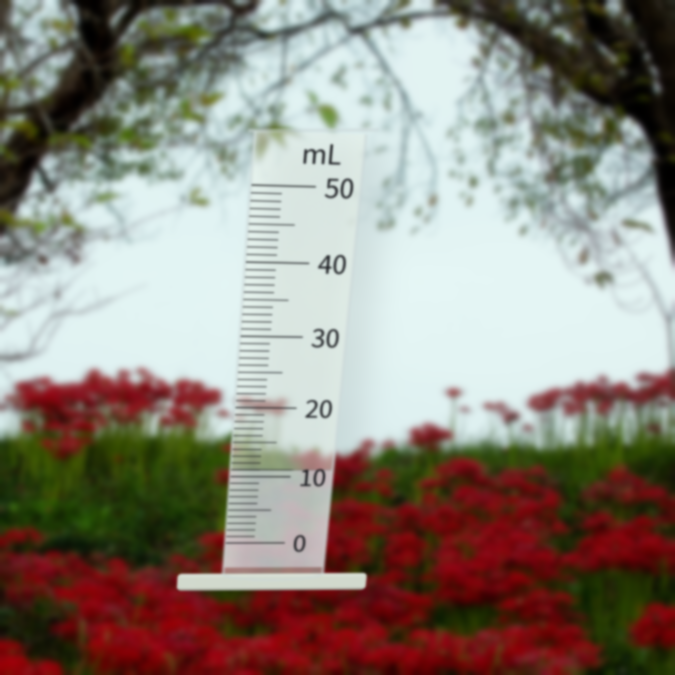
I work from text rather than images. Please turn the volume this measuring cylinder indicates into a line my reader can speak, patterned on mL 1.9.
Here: mL 11
